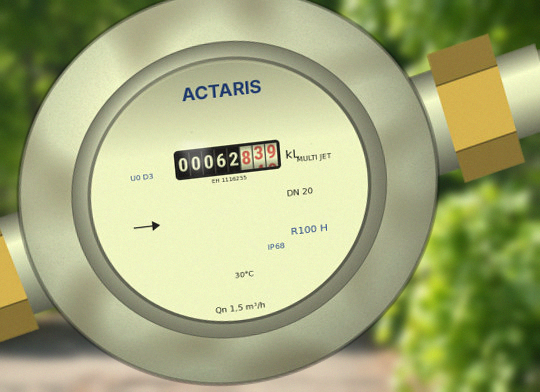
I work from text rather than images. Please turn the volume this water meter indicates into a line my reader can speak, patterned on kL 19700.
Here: kL 62.839
